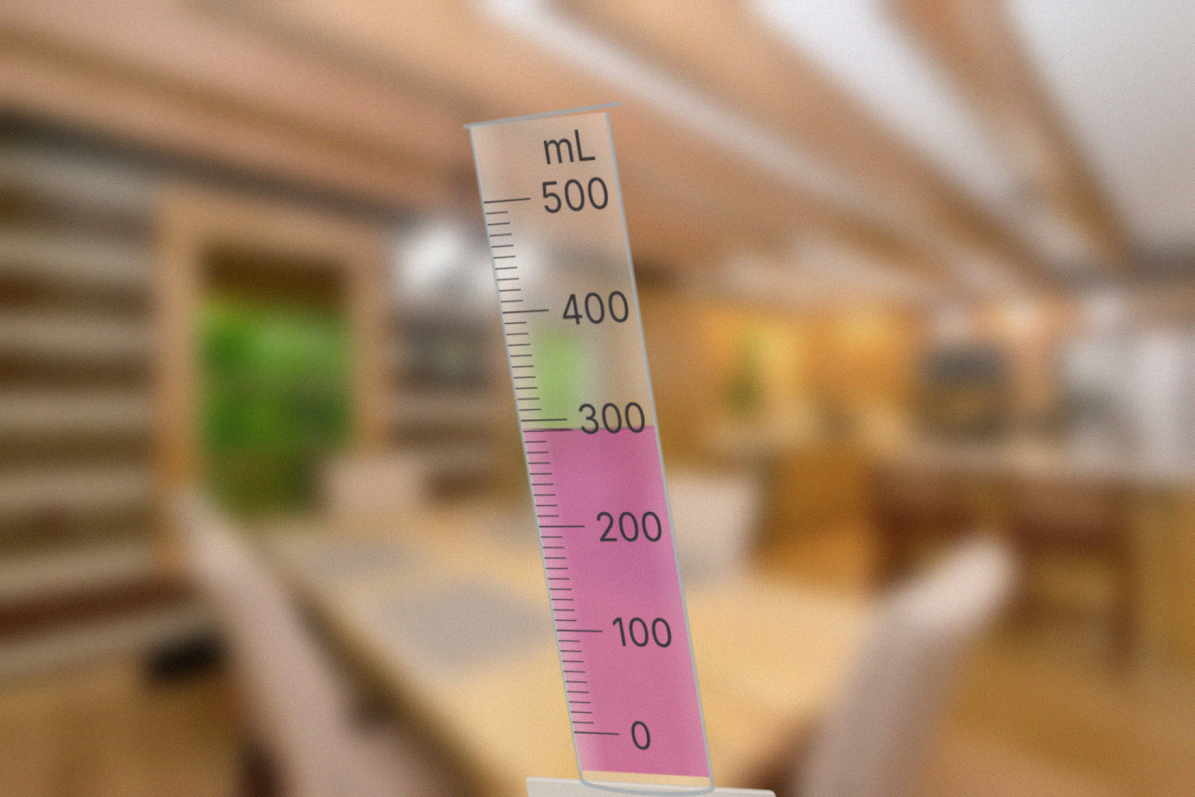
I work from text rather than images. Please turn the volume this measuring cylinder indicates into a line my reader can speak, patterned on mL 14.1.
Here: mL 290
